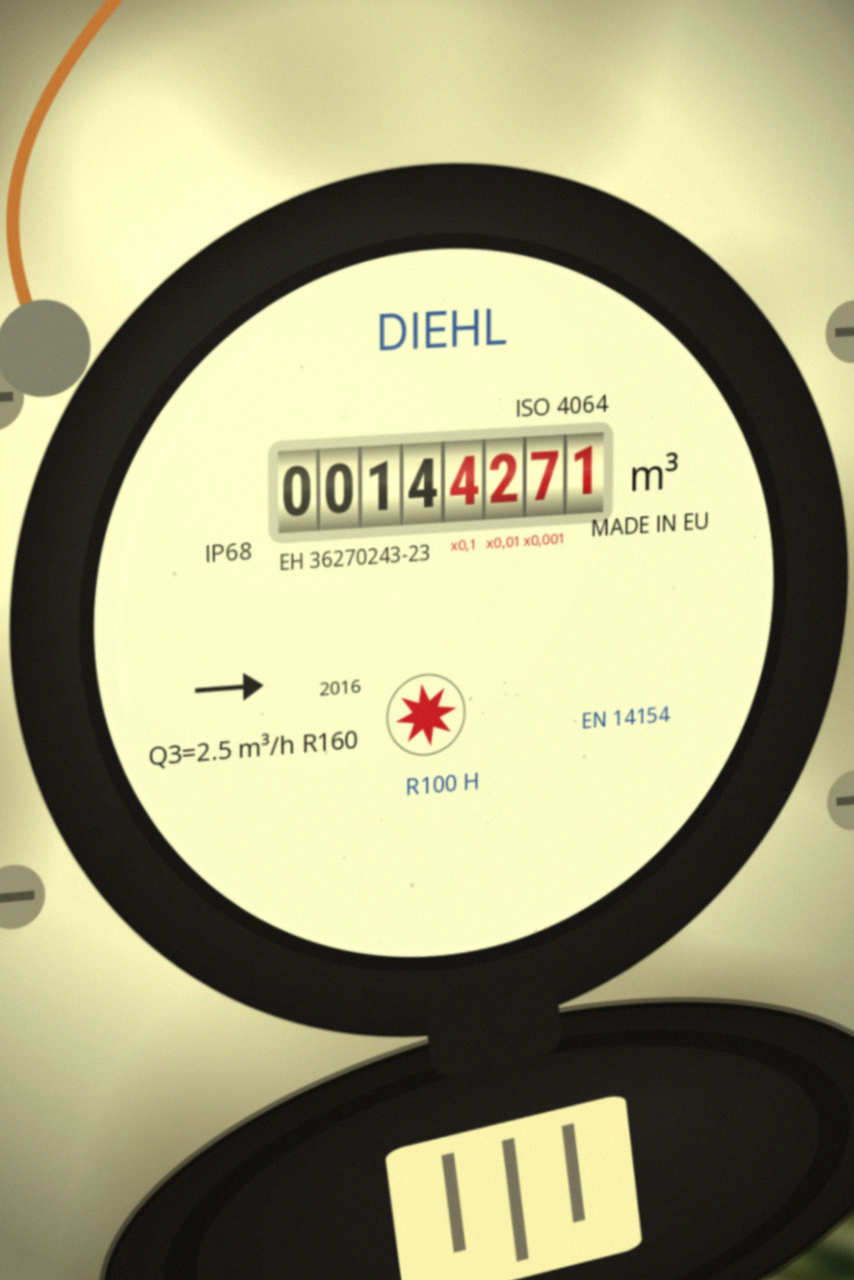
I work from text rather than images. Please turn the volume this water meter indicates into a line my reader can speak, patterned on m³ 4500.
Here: m³ 14.4271
